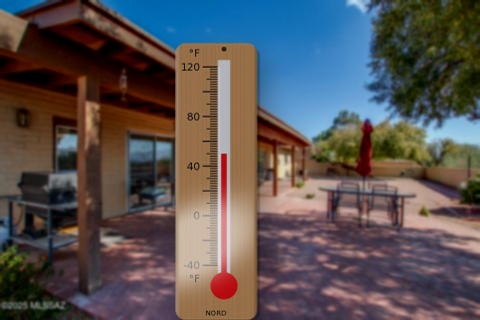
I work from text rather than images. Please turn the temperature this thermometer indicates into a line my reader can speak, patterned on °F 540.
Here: °F 50
